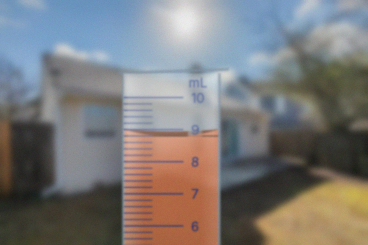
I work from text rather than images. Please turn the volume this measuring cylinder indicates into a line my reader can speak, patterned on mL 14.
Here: mL 8.8
